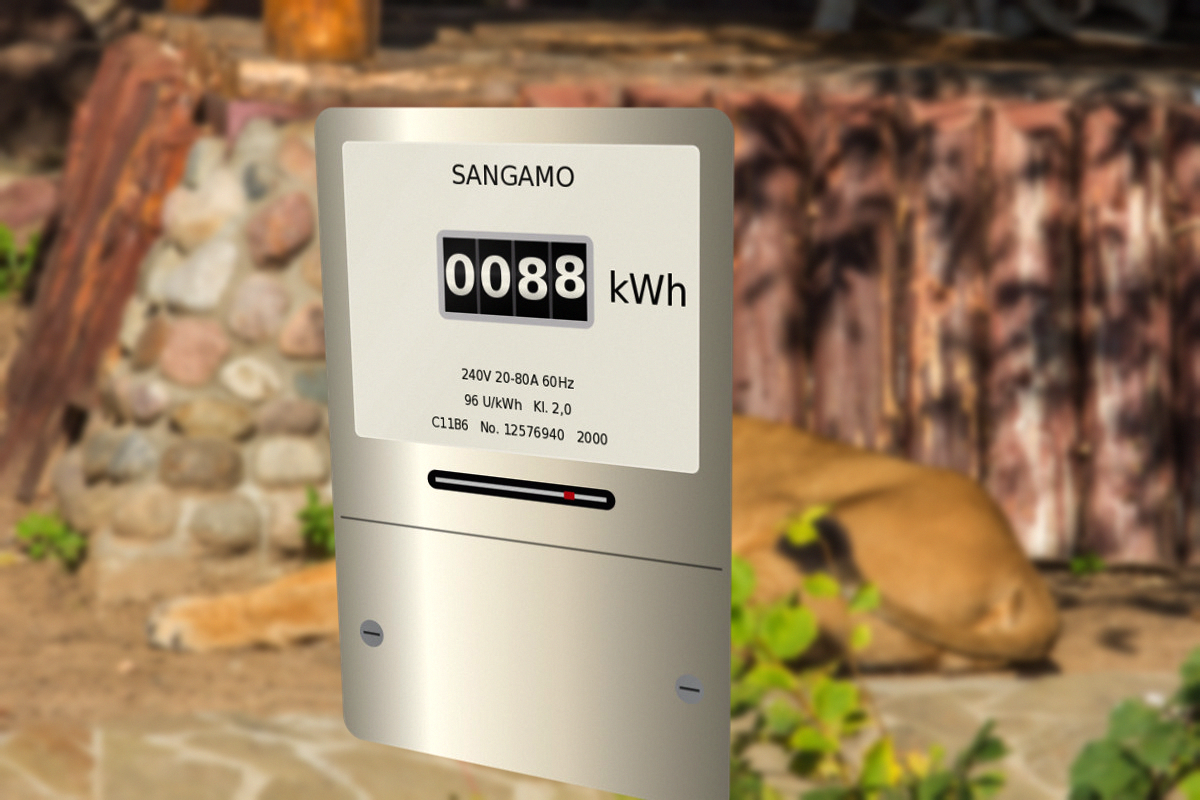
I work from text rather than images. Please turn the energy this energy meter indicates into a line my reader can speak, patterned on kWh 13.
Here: kWh 88
